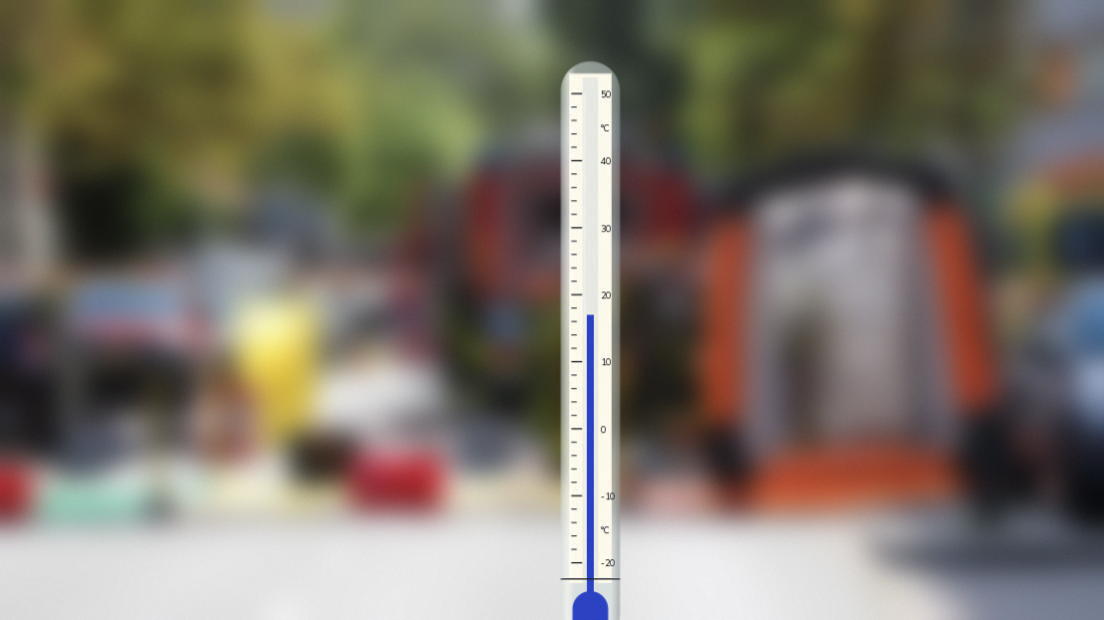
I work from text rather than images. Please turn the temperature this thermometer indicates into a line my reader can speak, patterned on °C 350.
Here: °C 17
